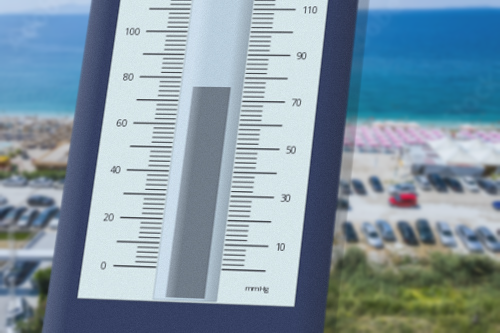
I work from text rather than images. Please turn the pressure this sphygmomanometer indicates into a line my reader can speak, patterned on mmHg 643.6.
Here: mmHg 76
